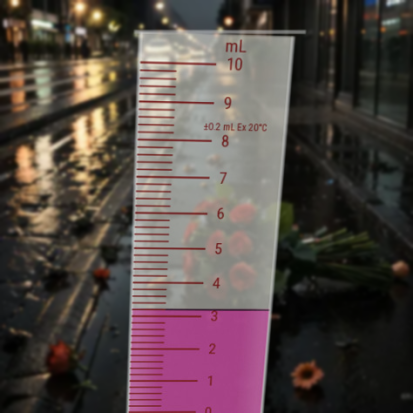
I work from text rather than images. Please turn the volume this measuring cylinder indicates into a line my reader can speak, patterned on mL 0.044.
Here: mL 3.2
